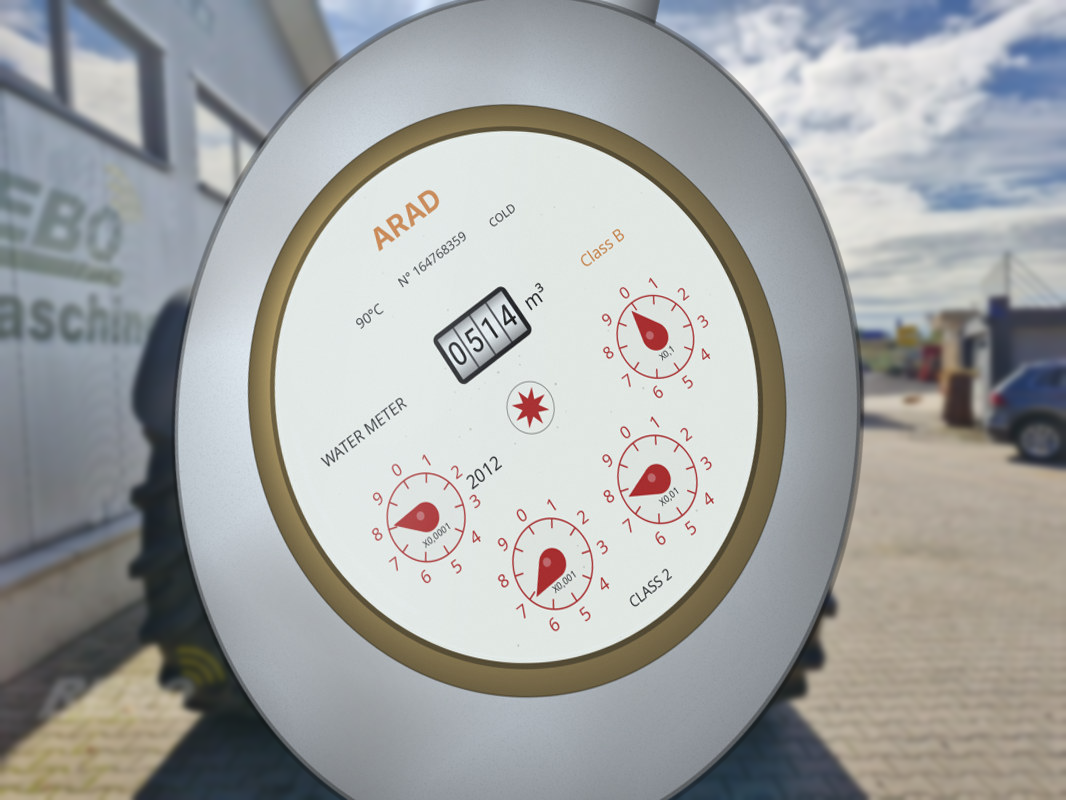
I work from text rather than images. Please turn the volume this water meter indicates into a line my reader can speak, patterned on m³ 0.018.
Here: m³ 513.9768
